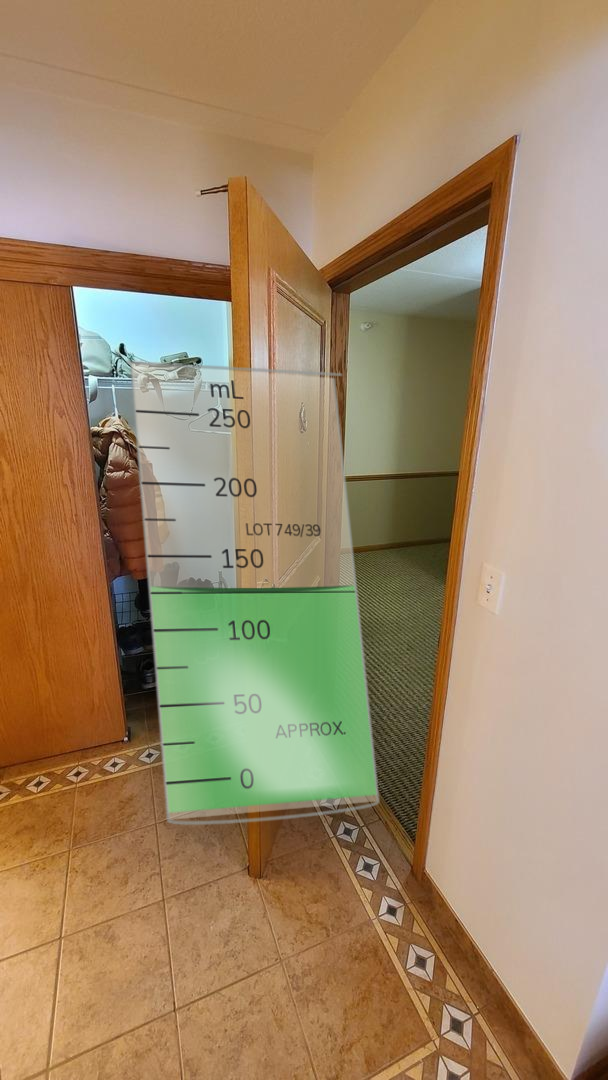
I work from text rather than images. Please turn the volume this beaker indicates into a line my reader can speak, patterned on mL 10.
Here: mL 125
